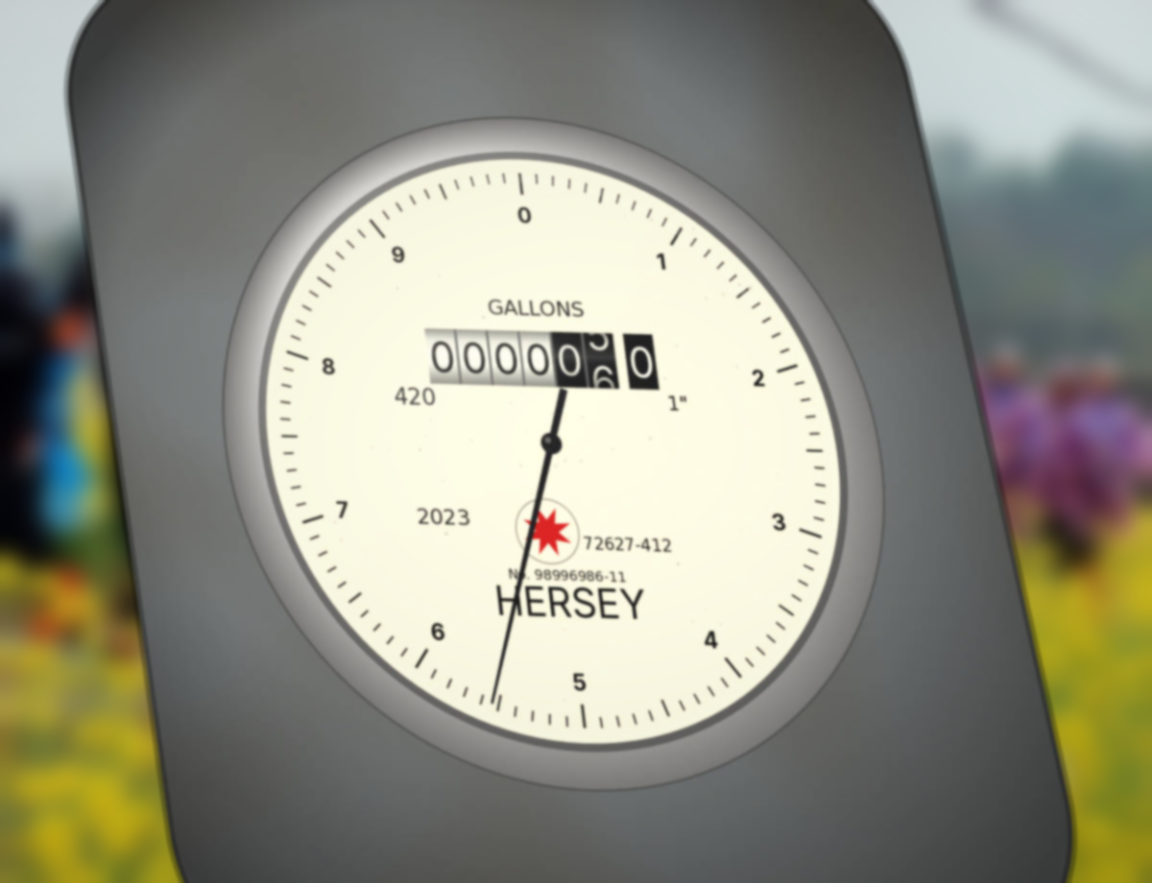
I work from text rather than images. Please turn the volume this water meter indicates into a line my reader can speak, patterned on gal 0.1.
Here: gal 55.5
